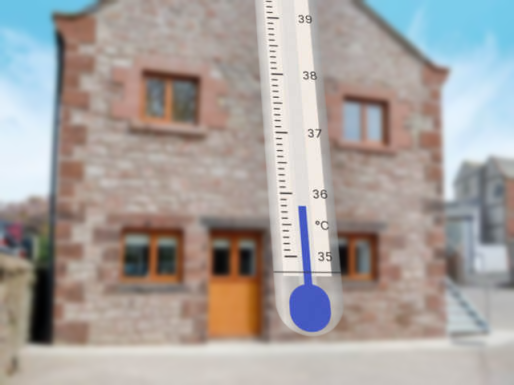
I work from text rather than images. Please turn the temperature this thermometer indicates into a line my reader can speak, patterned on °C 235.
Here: °C 35.8
